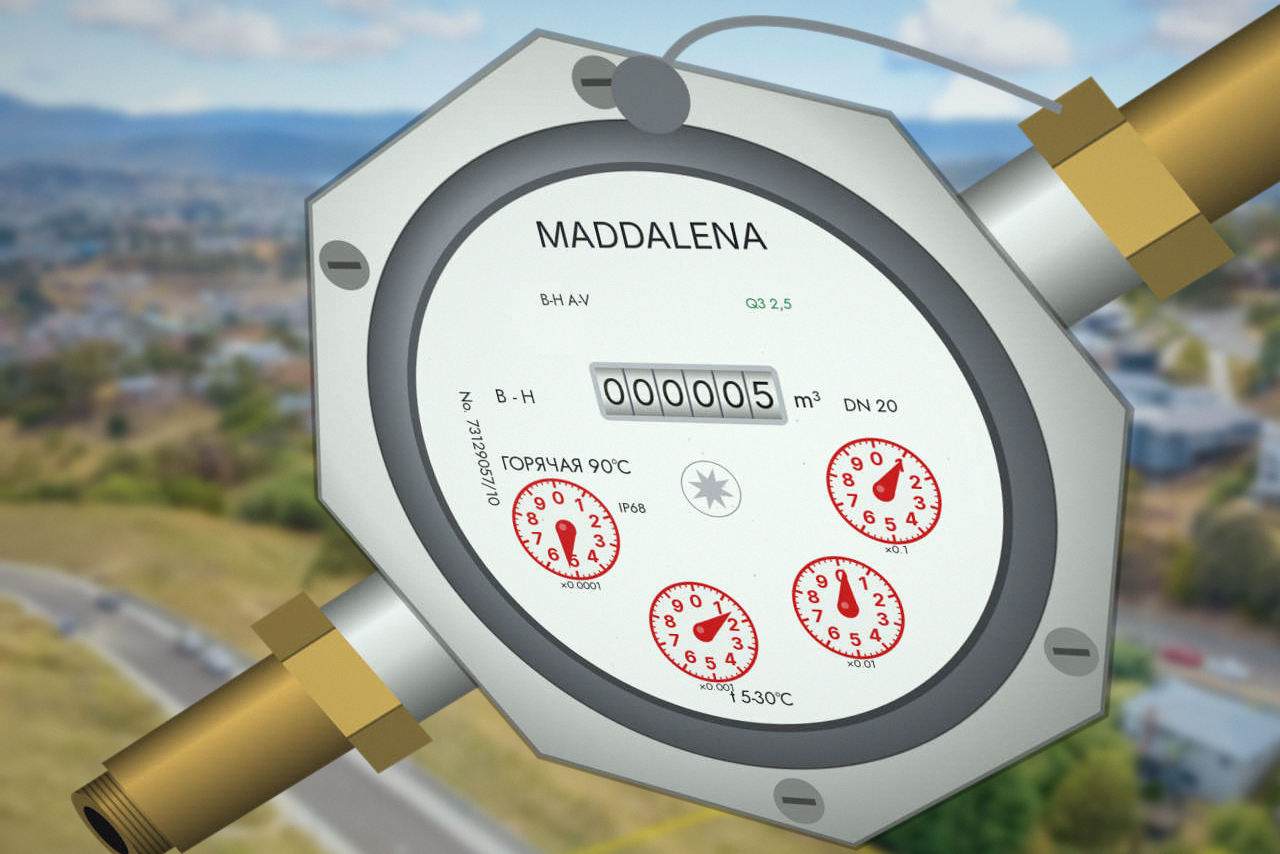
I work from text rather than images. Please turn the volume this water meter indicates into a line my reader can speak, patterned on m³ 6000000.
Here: m³ 5.1015
